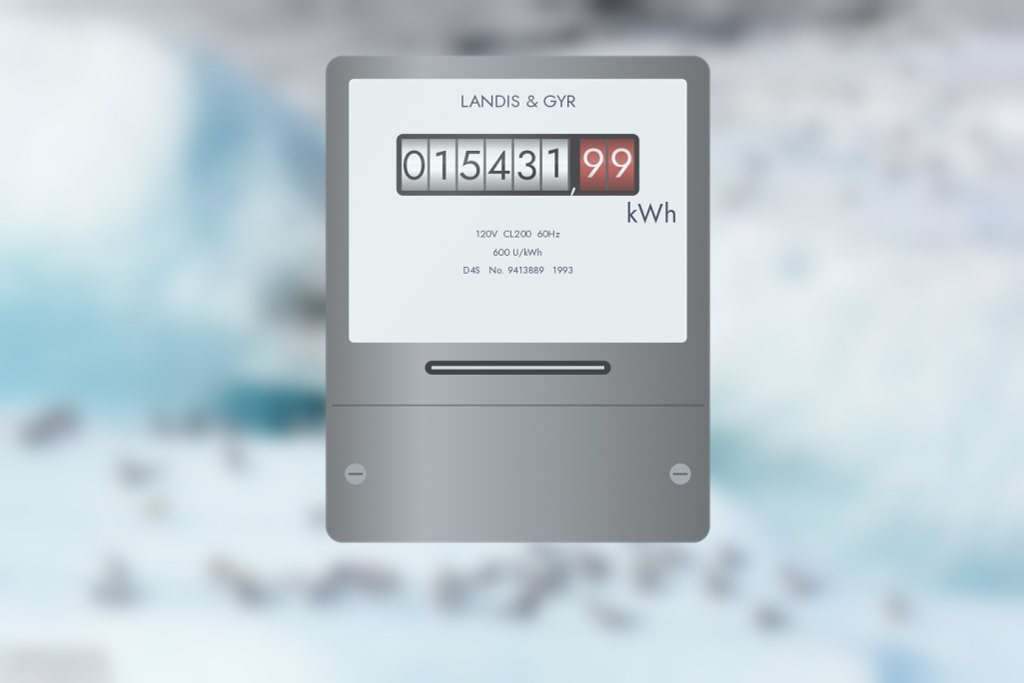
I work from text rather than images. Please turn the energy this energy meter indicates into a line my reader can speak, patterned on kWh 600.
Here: kWh 15431.99
